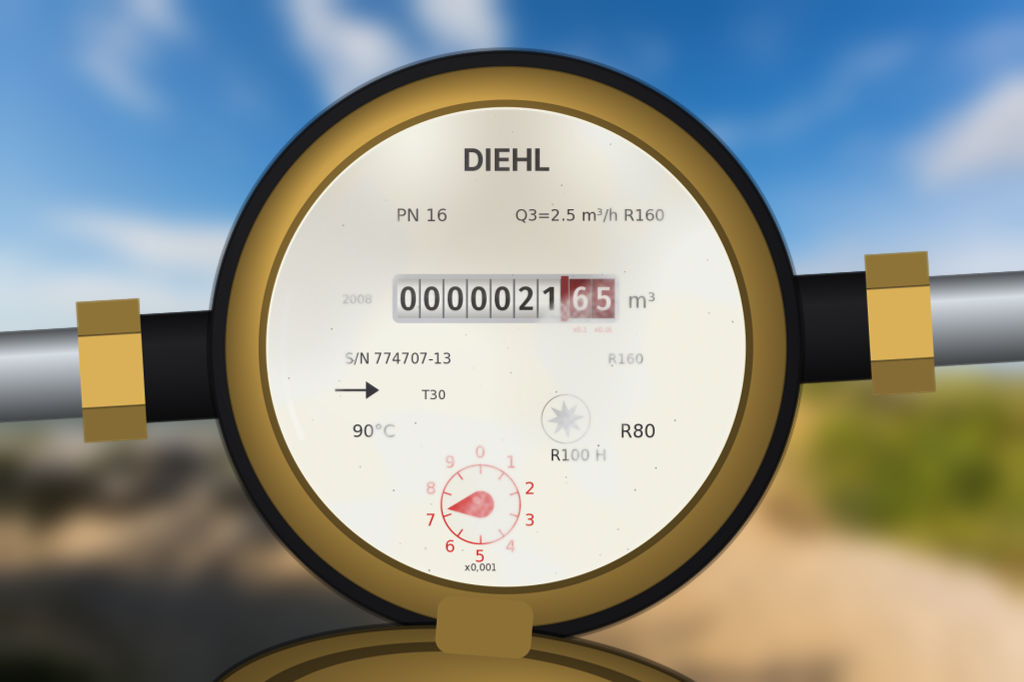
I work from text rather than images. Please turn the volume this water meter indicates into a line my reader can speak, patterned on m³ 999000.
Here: m³ 21.657
